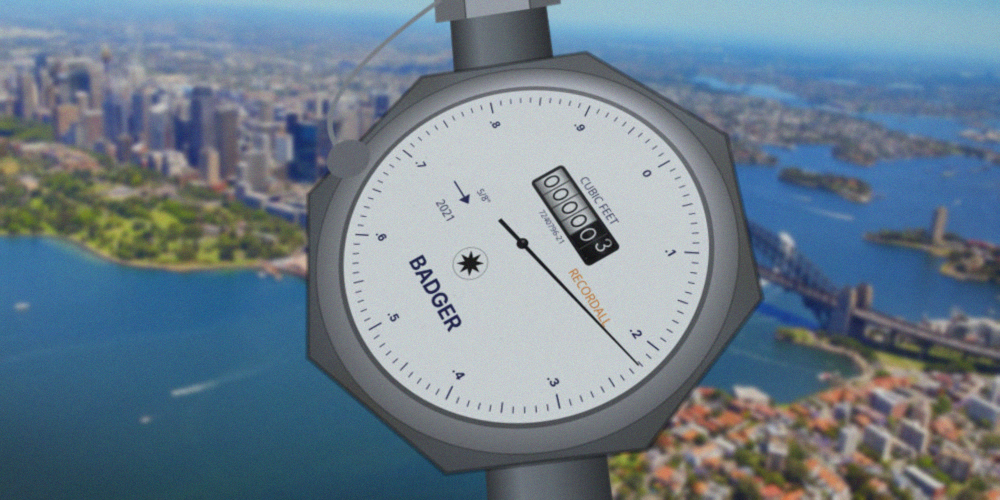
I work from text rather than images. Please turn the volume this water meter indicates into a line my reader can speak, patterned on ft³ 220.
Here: ft³ 3.22
